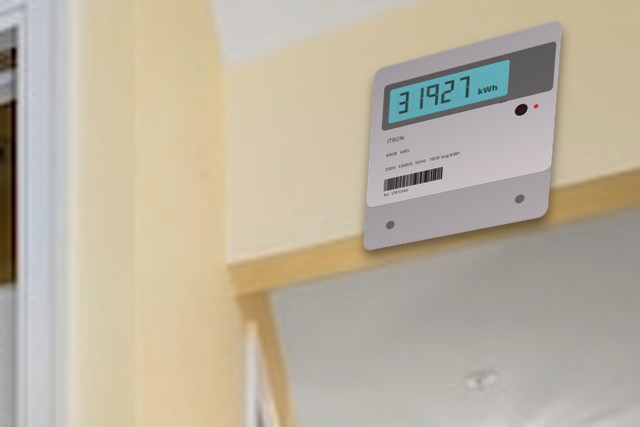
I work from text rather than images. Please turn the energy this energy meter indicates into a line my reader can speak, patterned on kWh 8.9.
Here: kWh 31927
